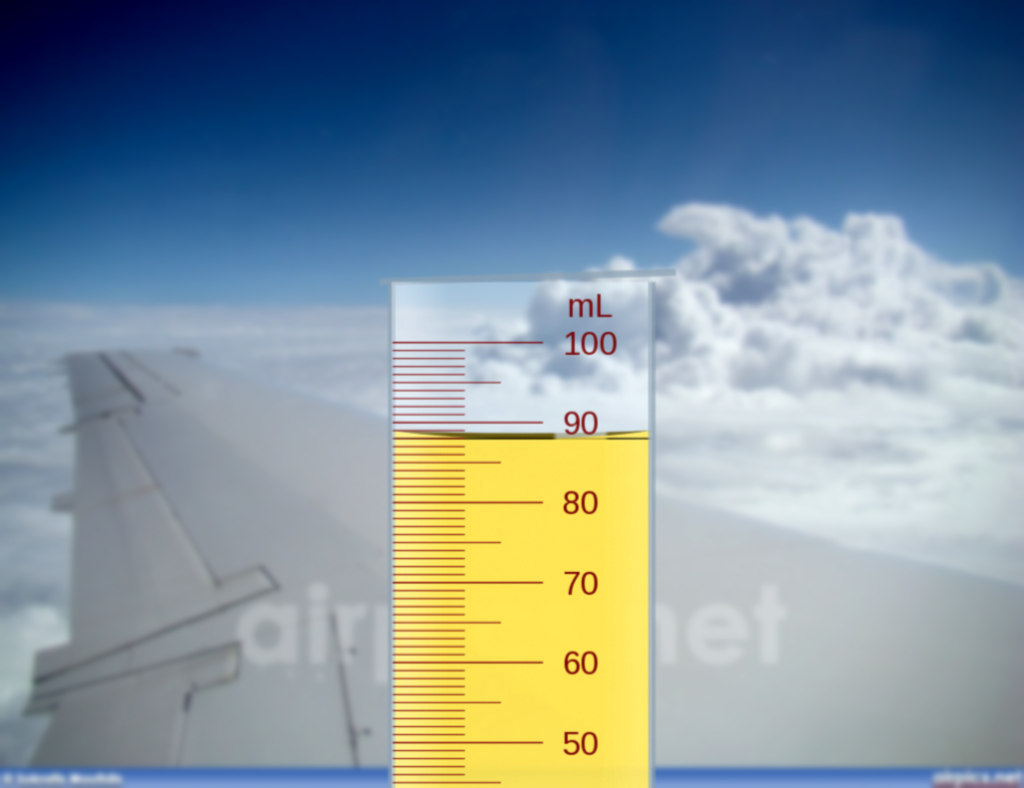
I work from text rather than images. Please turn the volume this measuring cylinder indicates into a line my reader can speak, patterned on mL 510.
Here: mL 88
